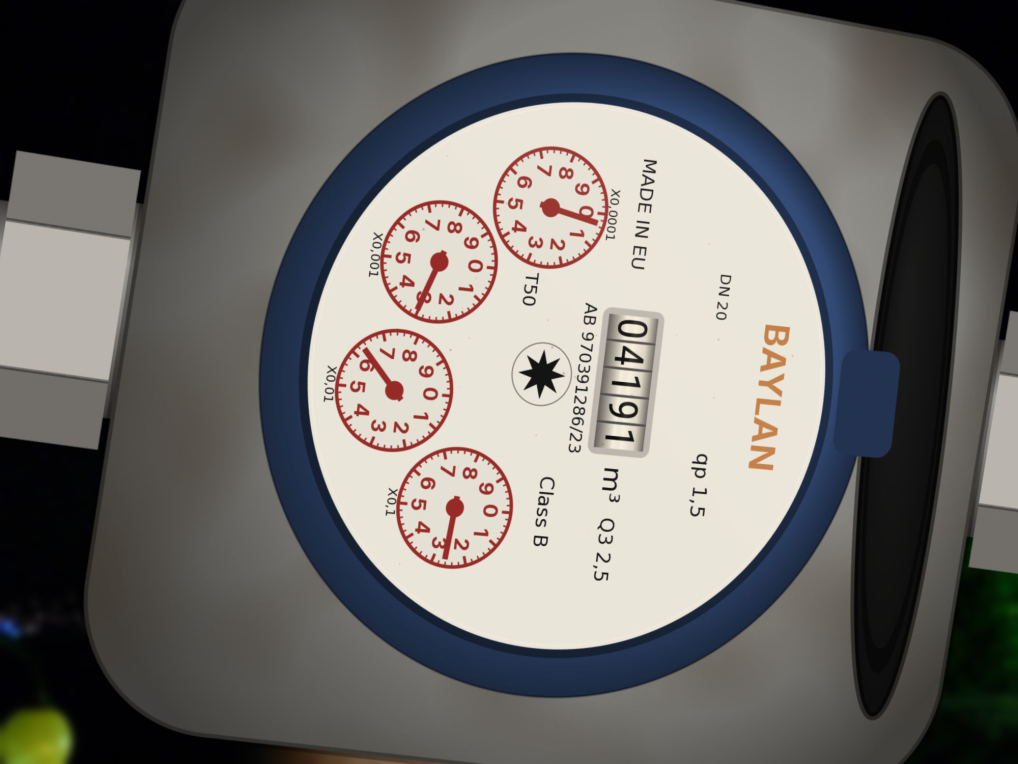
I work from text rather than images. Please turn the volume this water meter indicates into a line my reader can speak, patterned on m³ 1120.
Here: m³ 4191.2630
